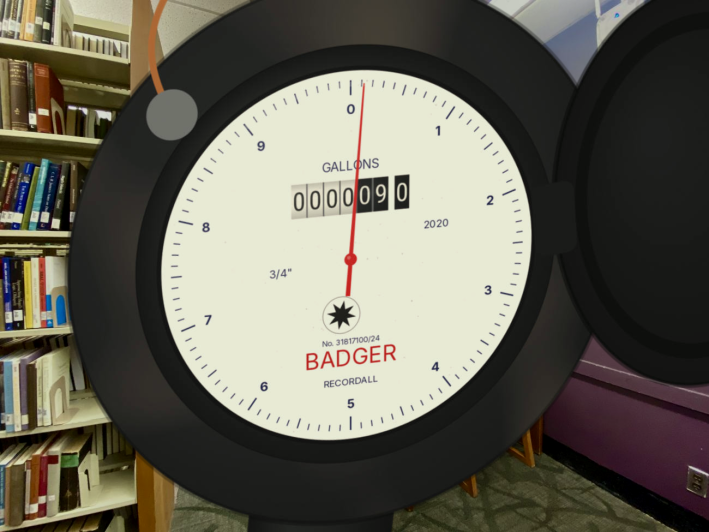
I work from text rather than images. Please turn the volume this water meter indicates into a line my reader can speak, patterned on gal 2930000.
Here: gal 90.1
